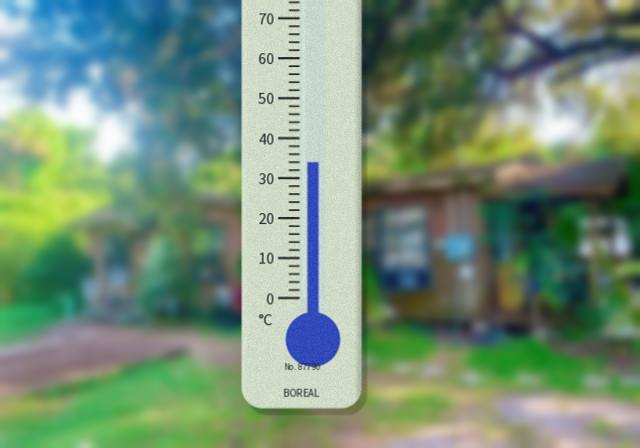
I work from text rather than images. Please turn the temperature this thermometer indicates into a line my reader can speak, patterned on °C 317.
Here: °C 34
